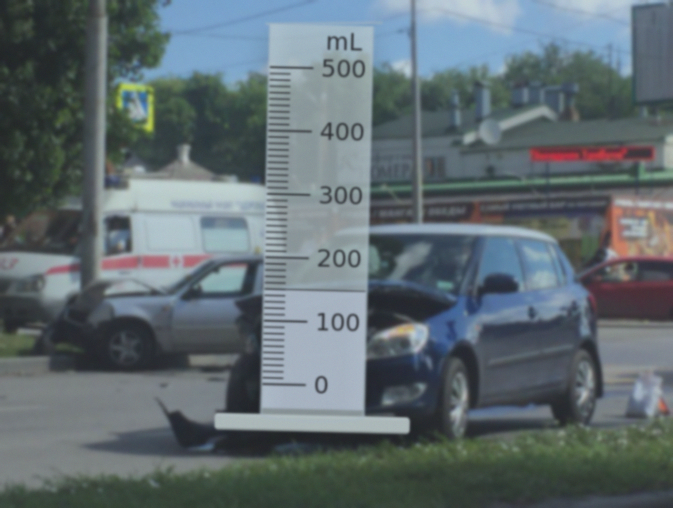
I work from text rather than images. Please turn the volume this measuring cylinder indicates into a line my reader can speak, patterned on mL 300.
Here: mL 150
